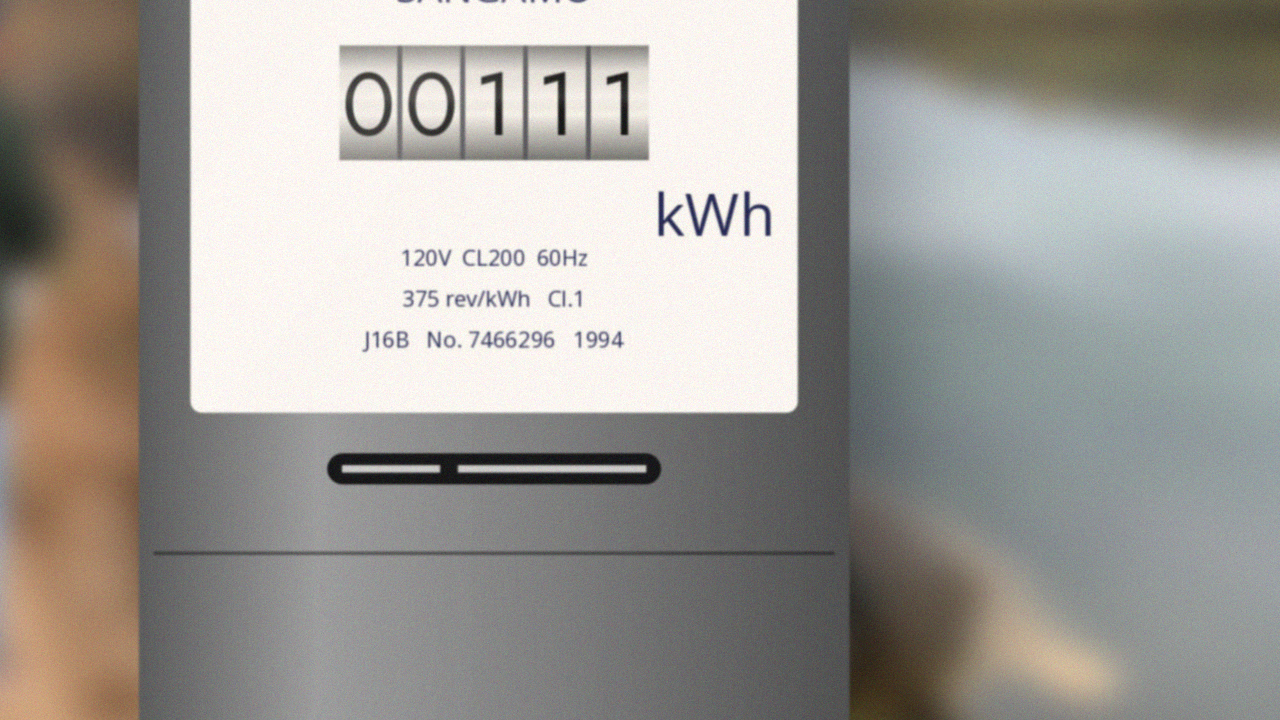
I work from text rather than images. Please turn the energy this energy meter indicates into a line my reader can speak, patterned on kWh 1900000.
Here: kWh 111
